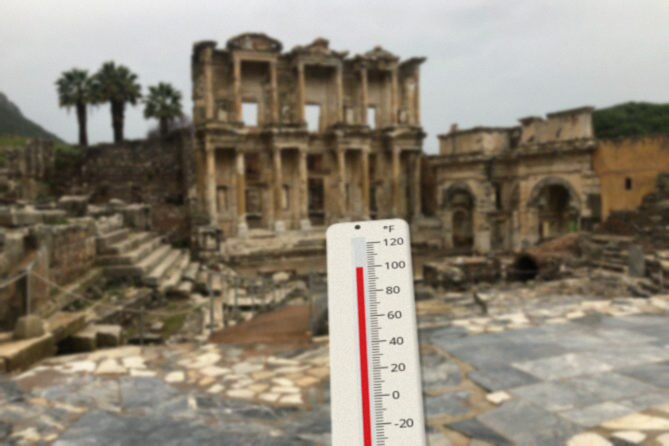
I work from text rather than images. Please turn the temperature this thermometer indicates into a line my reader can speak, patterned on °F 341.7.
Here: °F 100
